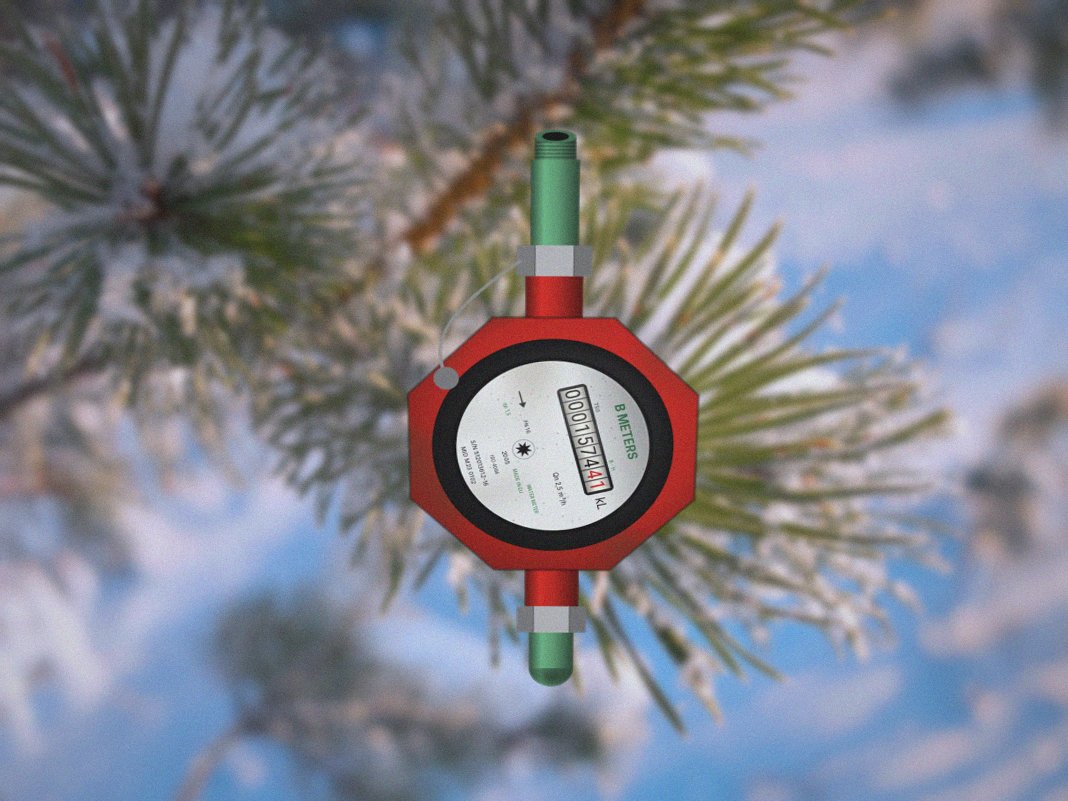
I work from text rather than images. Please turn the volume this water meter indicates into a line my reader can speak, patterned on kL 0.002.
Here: kL 1574.41
